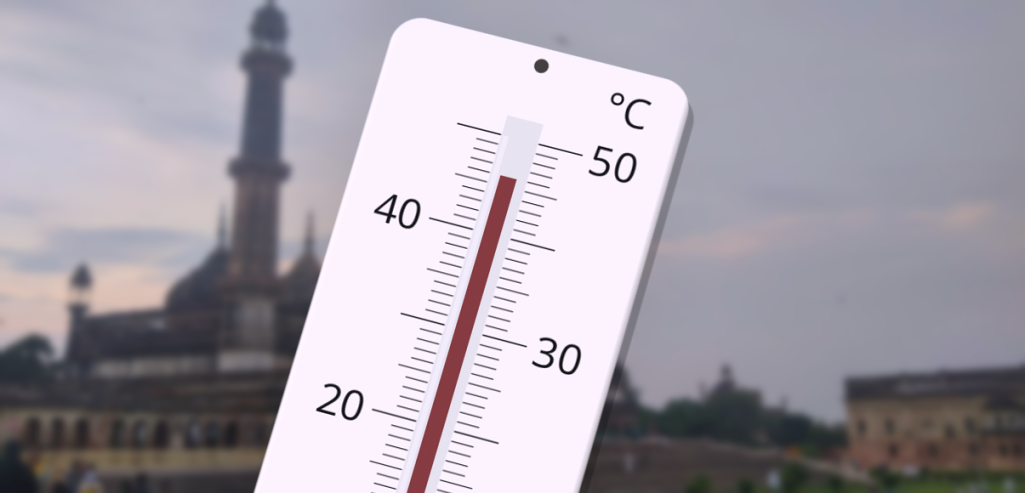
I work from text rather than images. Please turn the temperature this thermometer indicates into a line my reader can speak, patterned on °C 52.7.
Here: °C 46
